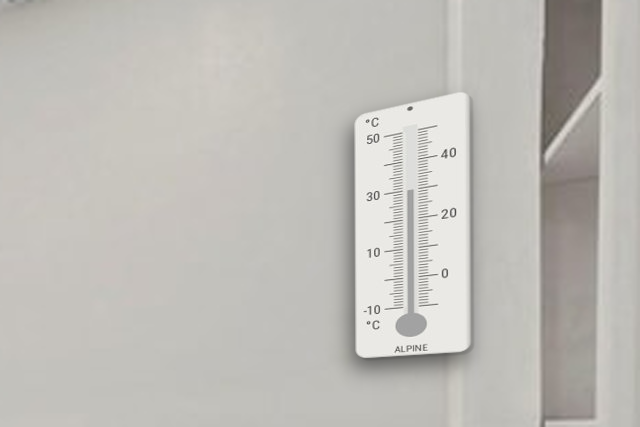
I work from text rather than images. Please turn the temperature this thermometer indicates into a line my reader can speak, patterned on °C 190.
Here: °C 30
